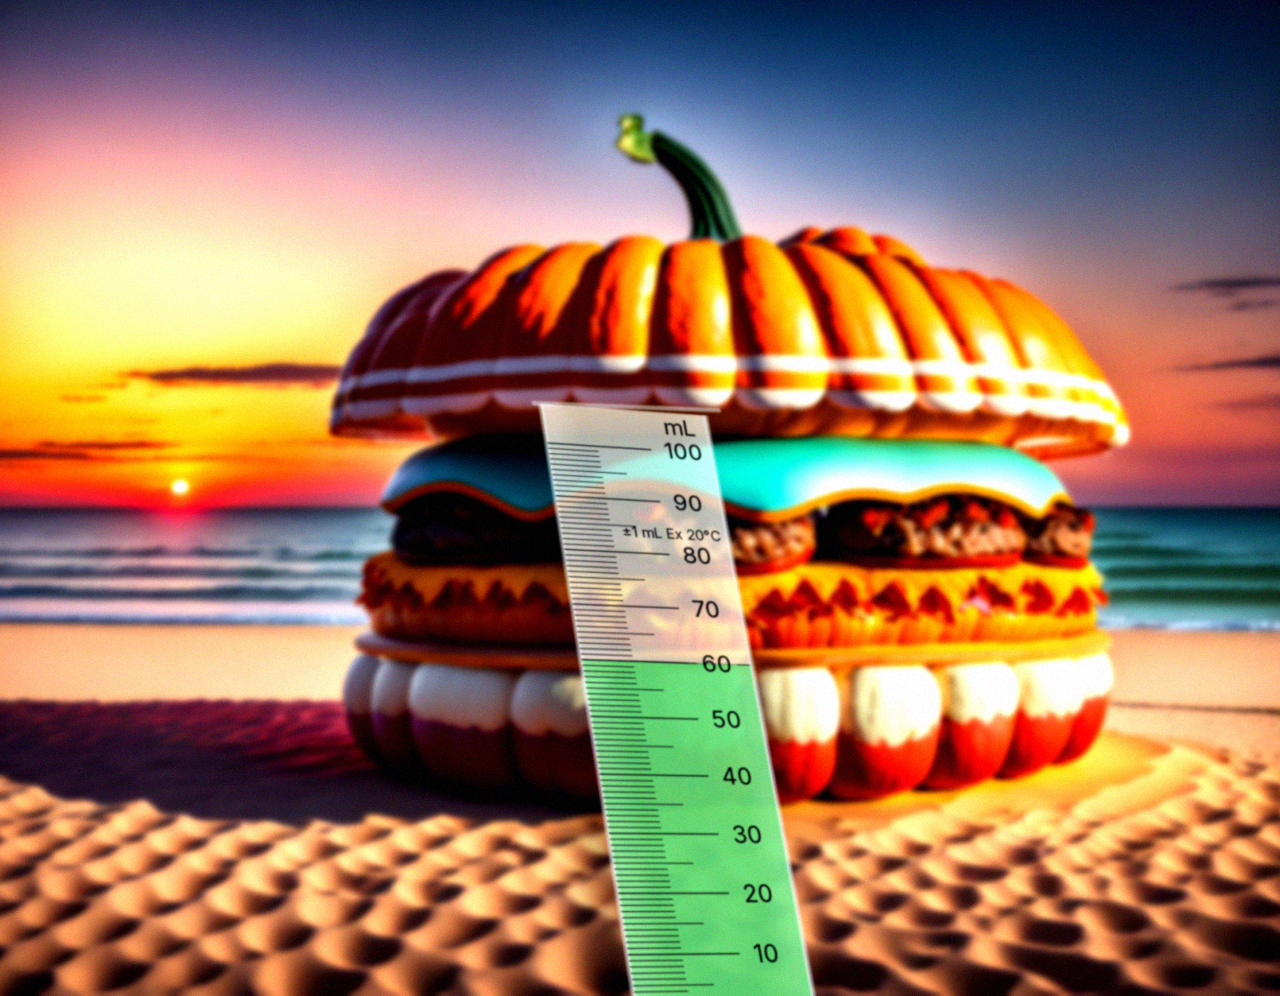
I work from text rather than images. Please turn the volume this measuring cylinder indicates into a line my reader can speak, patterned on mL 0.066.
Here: mL 60
